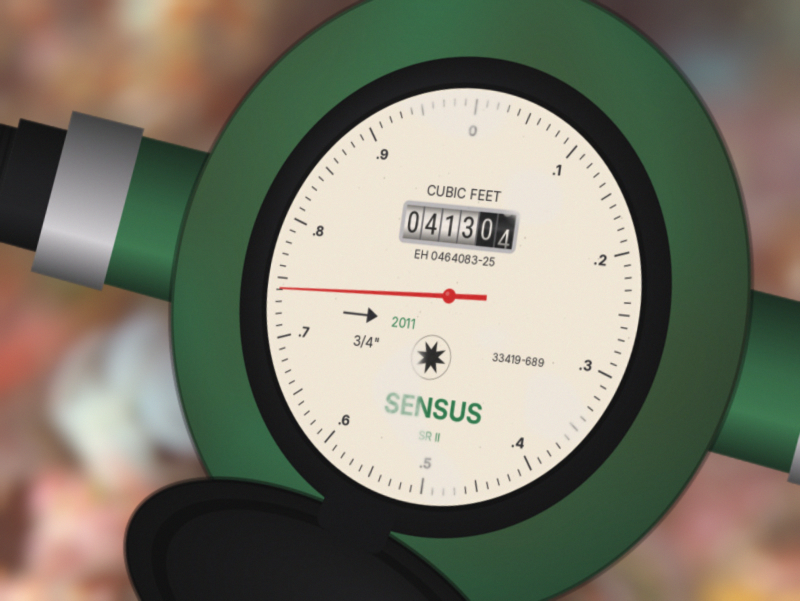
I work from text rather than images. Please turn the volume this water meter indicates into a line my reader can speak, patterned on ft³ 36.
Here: ft³ 41303.74
